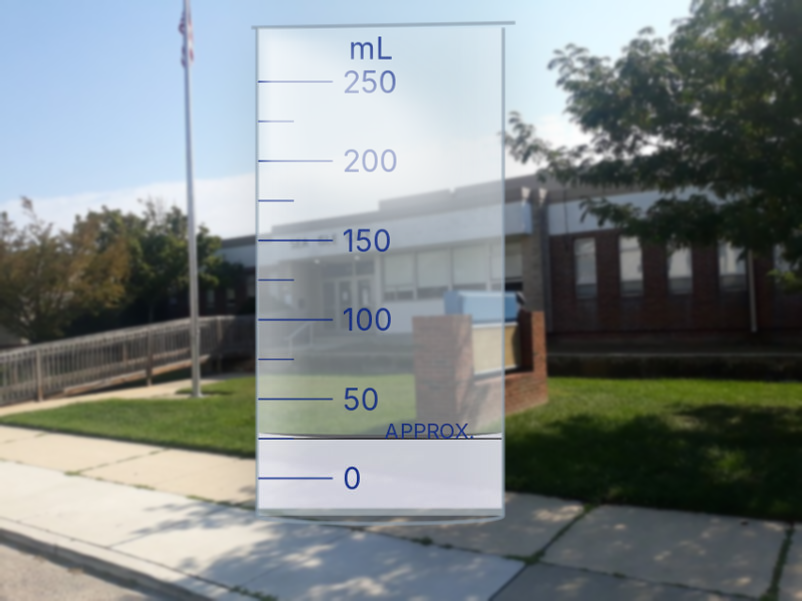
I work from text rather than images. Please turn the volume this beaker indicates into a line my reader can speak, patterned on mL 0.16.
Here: mL 25
